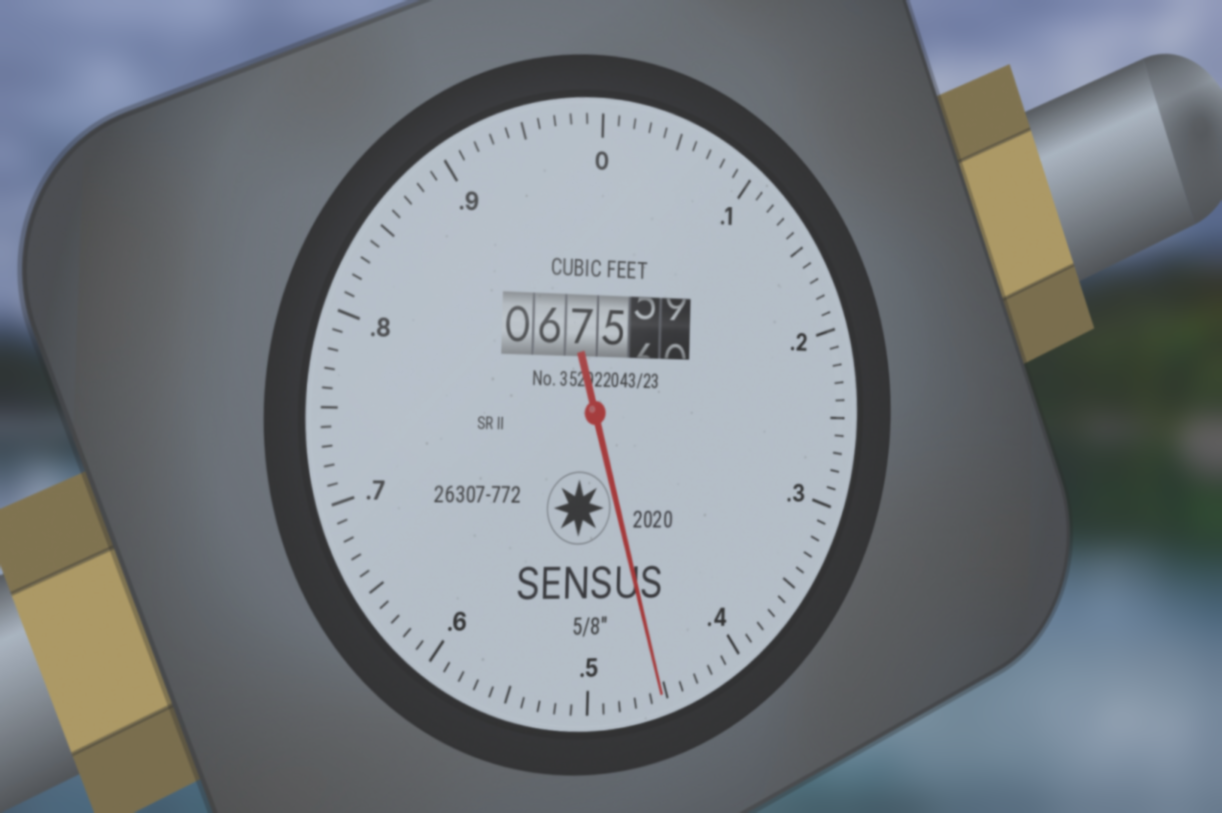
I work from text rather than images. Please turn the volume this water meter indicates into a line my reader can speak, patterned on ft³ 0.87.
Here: ft³ 67559.45
